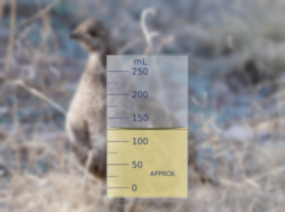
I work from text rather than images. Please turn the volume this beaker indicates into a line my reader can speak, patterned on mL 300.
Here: mL 125
